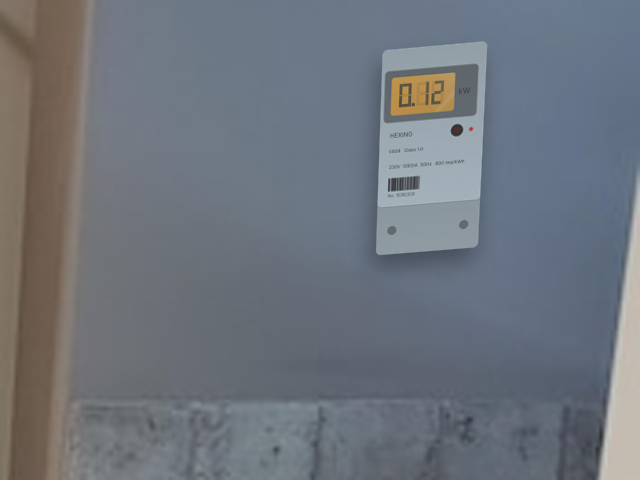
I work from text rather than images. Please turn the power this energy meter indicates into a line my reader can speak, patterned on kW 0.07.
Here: kW 0.12
